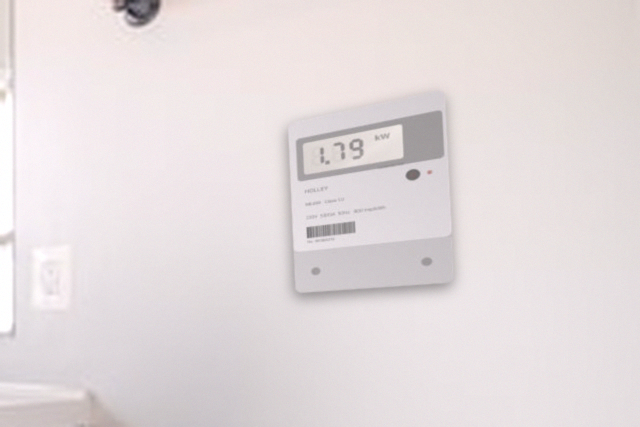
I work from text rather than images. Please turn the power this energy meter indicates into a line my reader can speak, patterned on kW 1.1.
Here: kW 1.79
